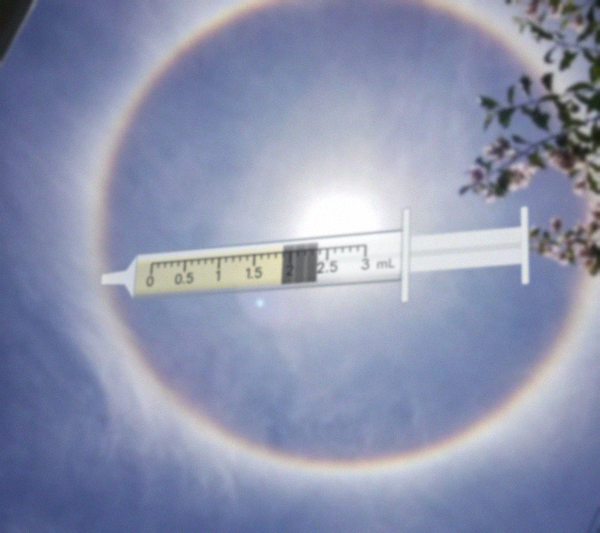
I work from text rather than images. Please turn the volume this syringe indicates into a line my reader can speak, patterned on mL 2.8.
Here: mL 1.9
